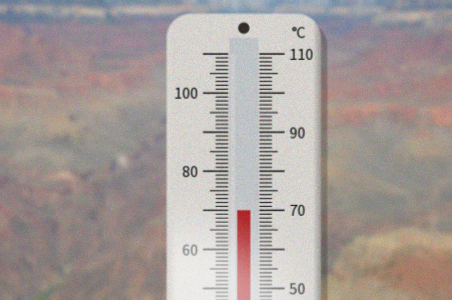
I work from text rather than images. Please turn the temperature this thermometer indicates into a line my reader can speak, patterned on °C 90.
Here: °C 70
